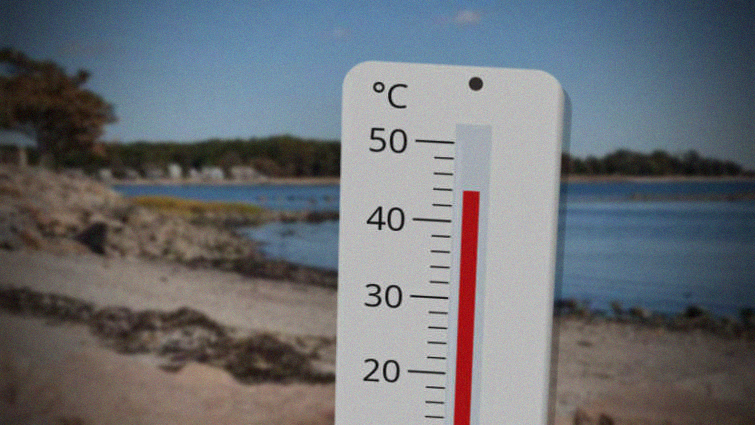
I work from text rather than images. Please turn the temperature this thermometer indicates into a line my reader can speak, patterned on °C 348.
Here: °C 44
